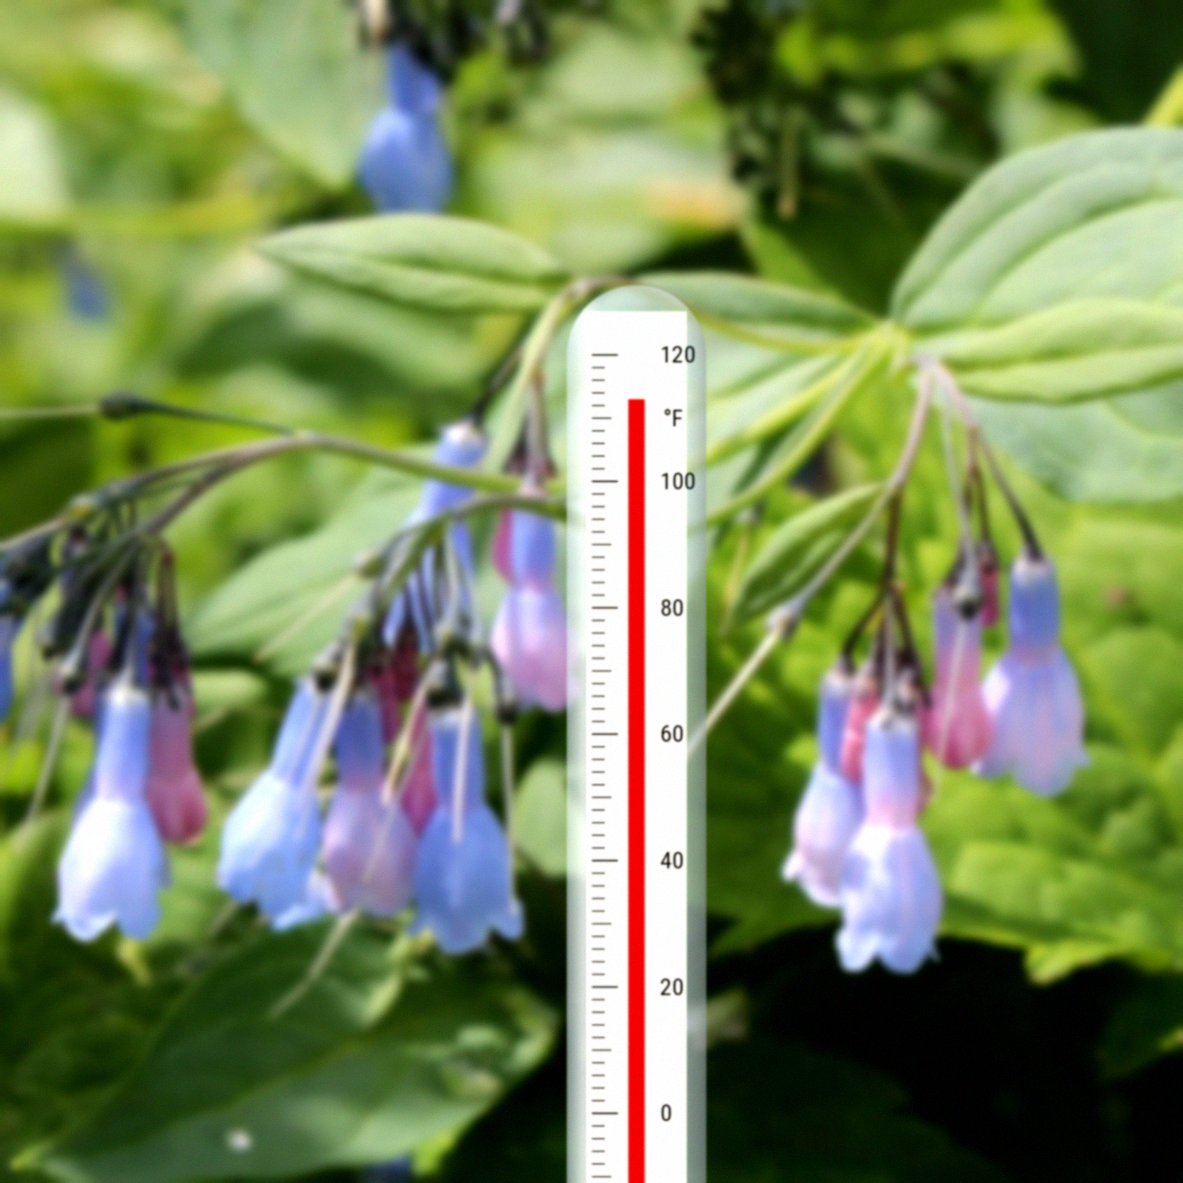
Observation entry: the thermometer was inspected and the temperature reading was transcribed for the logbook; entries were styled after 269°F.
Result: 113°F
